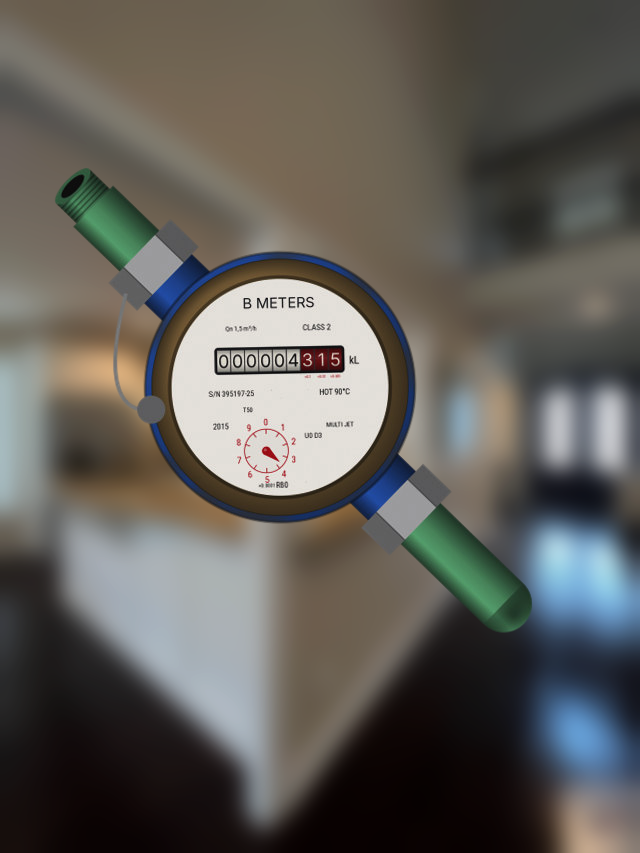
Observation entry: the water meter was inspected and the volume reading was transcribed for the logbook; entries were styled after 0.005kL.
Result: 4.3153kL
